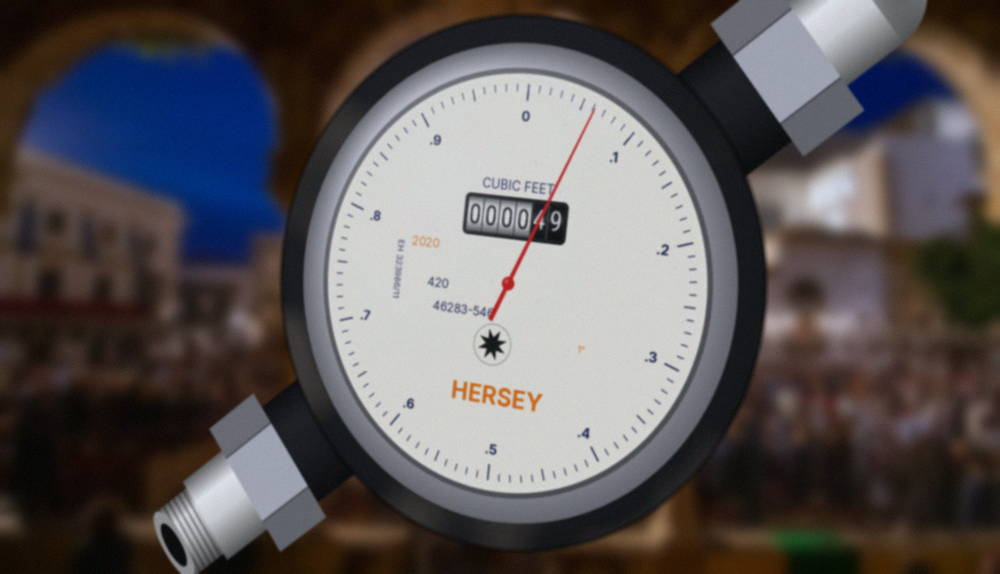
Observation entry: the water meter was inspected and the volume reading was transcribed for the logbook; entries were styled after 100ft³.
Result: 49.06ft³
